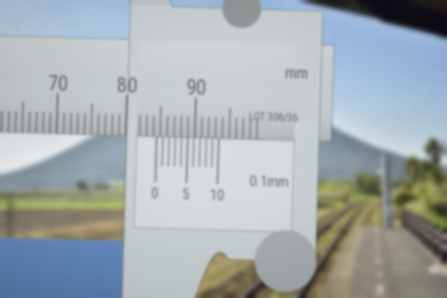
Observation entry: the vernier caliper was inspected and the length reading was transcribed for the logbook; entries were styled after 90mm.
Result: 84.5mm
